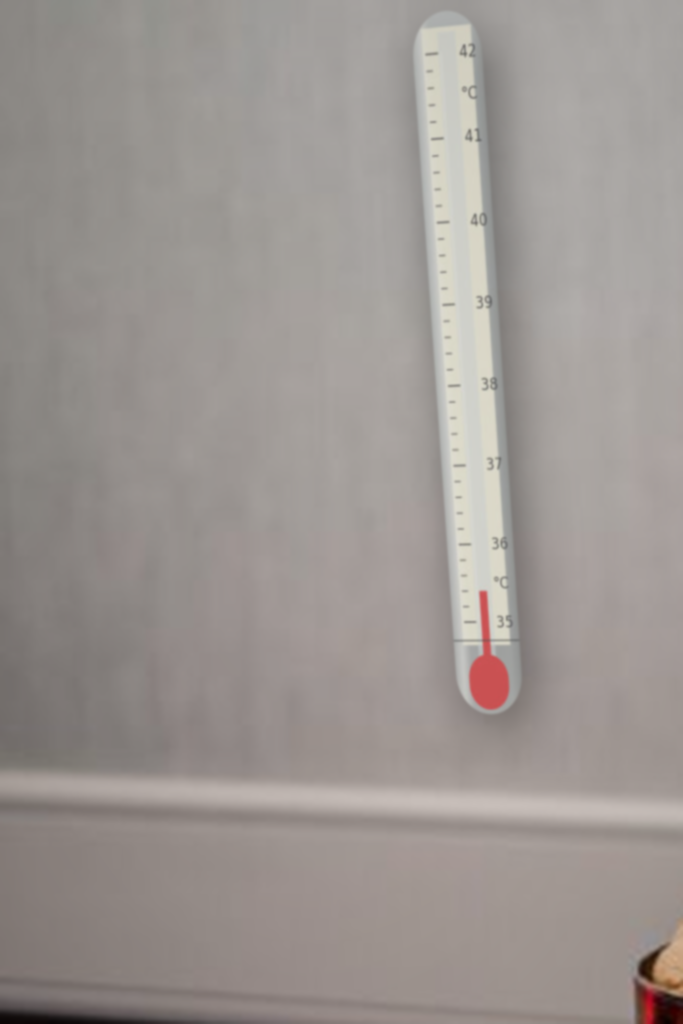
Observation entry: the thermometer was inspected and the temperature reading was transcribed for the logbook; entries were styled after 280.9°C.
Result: 35.4°C
